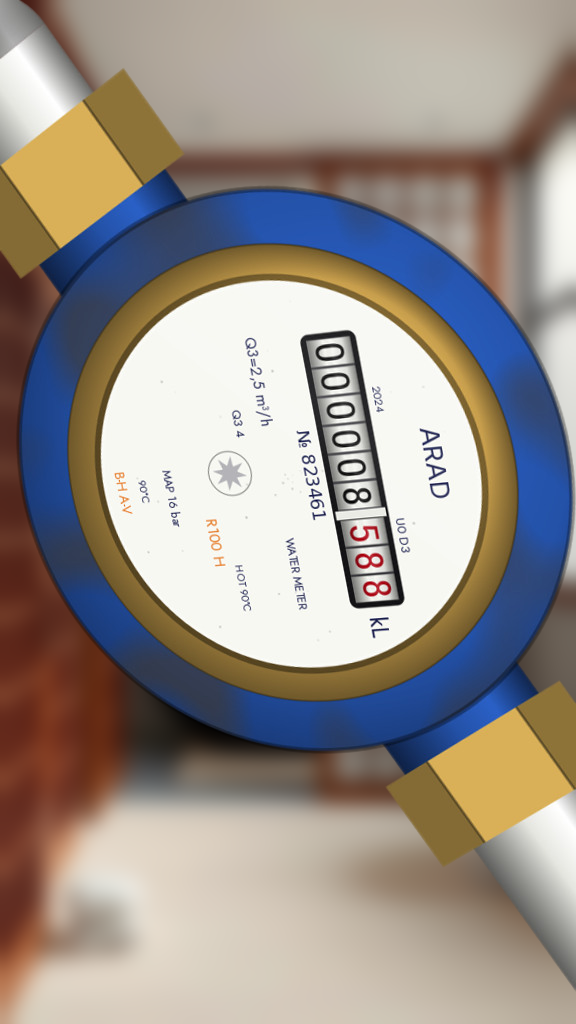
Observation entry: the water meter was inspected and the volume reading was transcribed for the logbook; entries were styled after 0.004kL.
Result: 8.588kL
